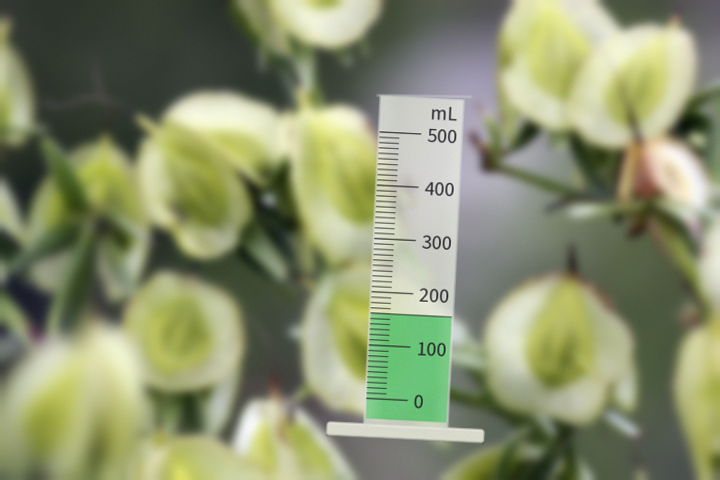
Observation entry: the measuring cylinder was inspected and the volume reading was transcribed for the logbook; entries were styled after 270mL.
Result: 160mL
